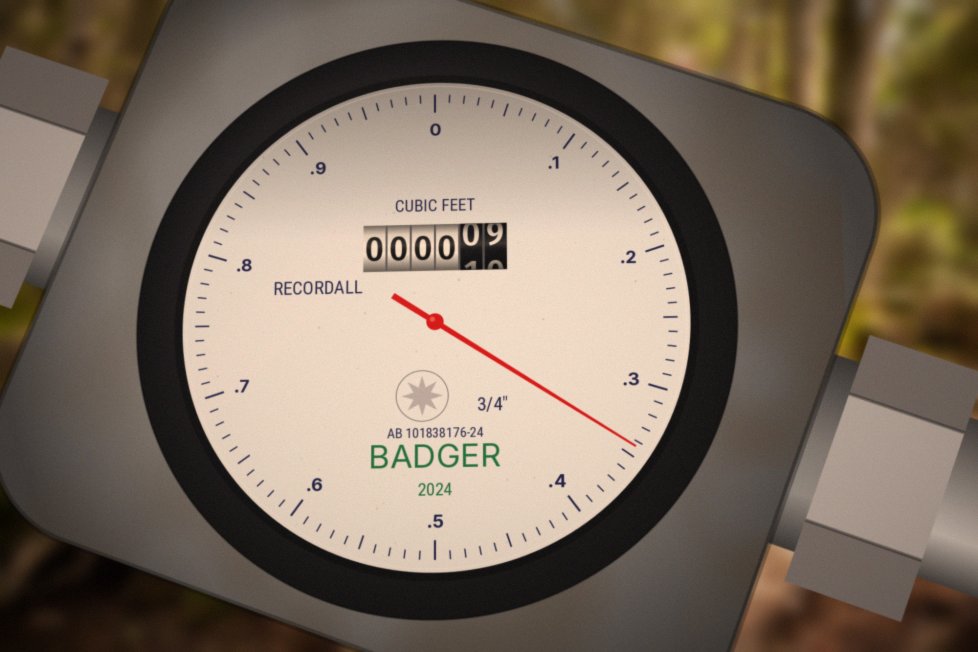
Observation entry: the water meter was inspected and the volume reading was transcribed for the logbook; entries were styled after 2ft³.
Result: 9.34ft³
